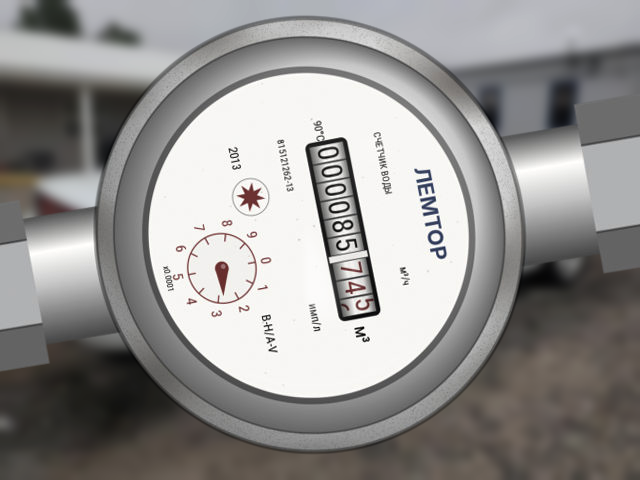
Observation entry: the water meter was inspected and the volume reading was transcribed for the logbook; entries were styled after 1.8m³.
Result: 85.7452m³
